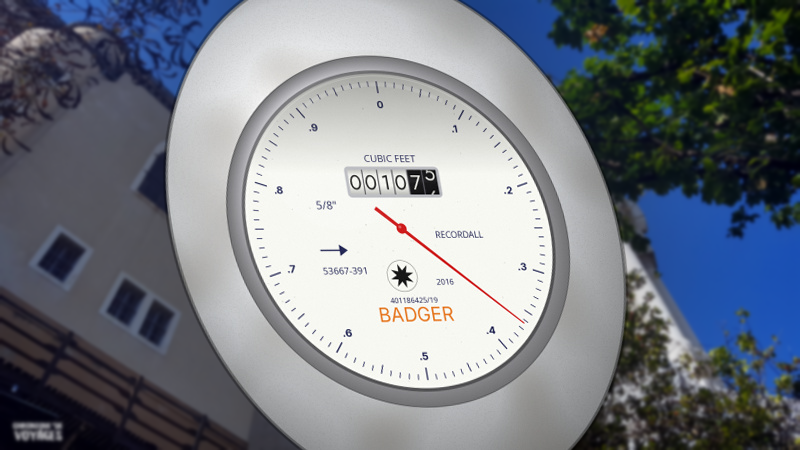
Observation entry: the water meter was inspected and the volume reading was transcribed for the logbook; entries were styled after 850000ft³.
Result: 1075.36ft³
